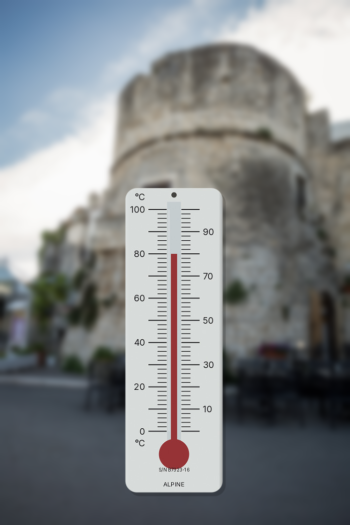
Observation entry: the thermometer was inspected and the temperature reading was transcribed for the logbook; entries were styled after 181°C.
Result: 80°C
